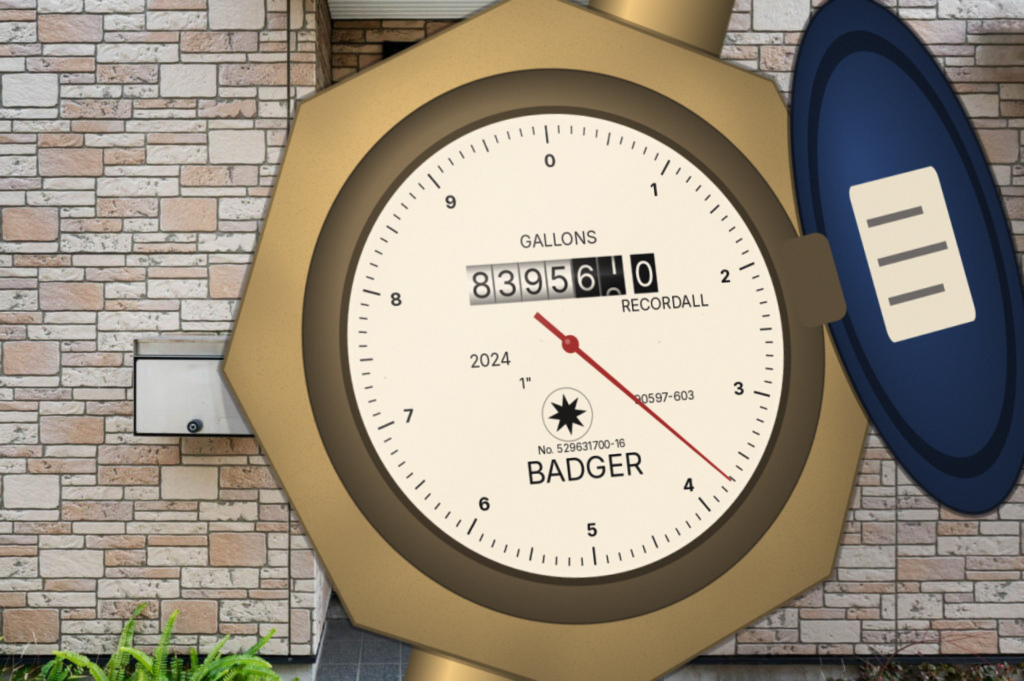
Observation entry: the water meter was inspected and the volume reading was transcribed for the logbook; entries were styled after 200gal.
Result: 8395613.7gal
